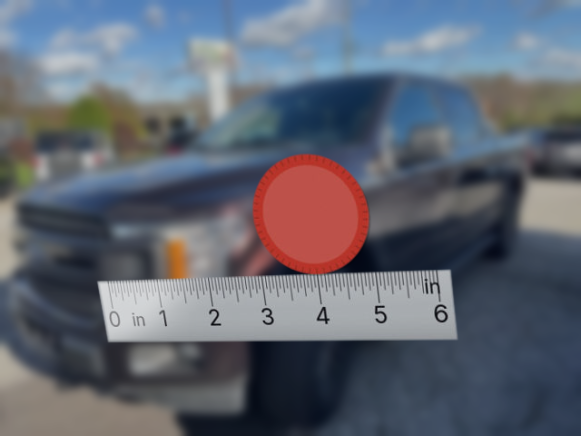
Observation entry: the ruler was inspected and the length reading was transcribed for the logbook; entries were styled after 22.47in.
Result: 2in
